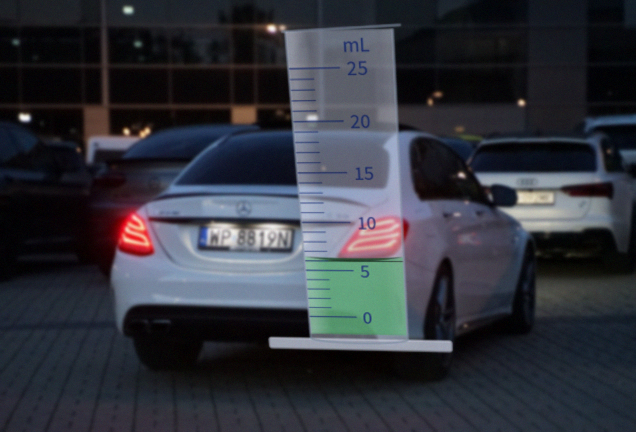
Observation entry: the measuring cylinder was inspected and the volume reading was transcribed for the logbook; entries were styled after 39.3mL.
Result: 6mL
